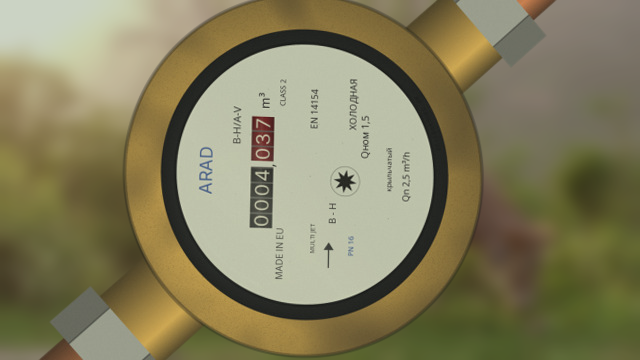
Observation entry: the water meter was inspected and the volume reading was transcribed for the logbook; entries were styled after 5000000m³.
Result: 4.037m³
